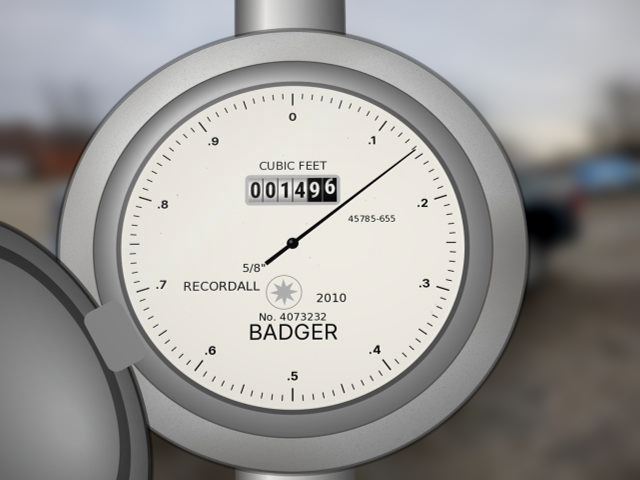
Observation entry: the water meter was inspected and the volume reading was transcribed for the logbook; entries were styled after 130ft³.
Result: 1496.14ft³
